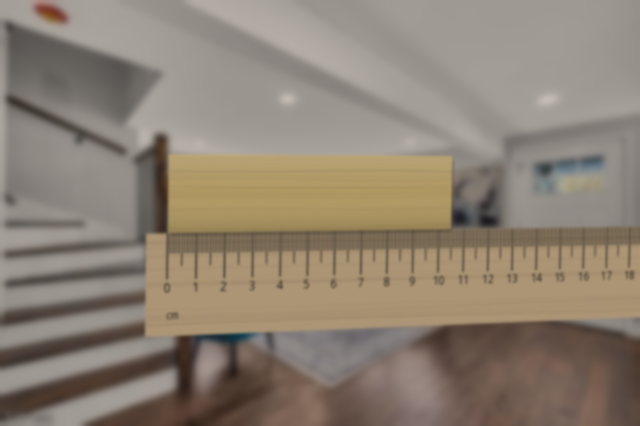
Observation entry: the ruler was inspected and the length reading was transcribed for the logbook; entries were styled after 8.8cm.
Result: 10.5cm
